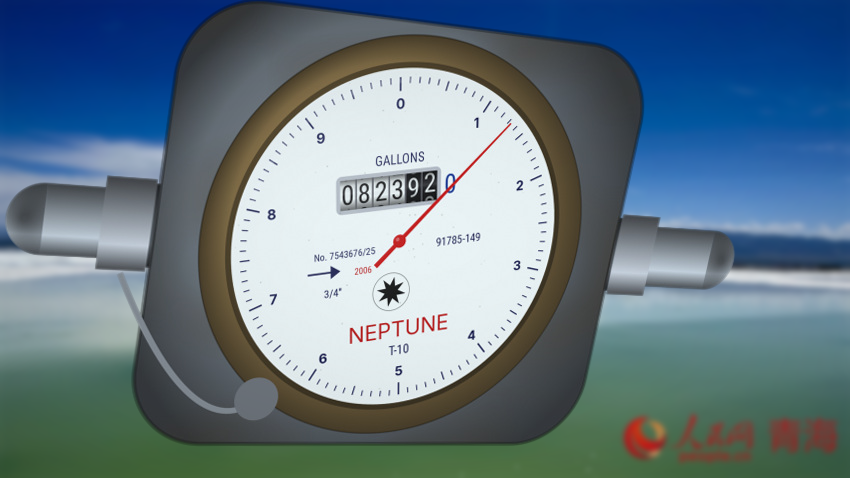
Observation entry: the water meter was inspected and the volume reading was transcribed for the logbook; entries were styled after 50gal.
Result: 823921.3gal
